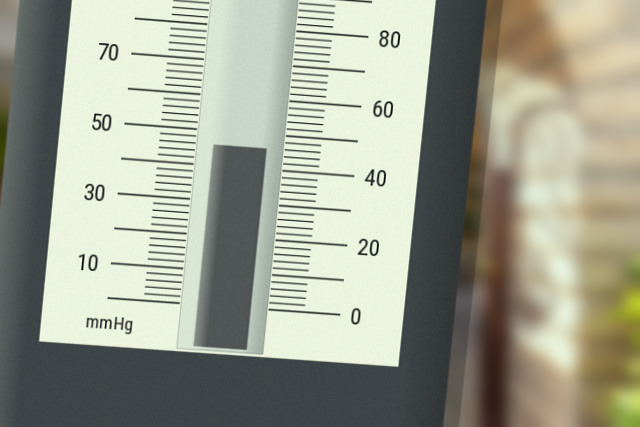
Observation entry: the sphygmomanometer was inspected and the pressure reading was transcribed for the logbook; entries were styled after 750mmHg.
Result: 46mmHg
